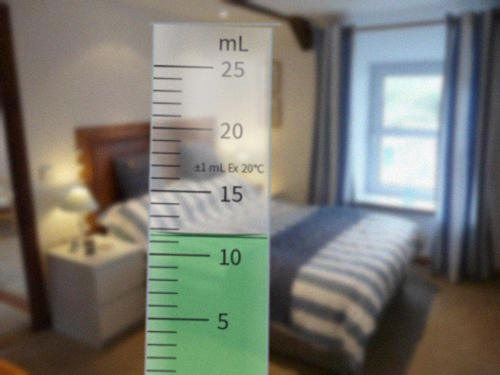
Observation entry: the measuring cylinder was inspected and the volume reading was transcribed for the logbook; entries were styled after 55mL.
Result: 11.5mL
